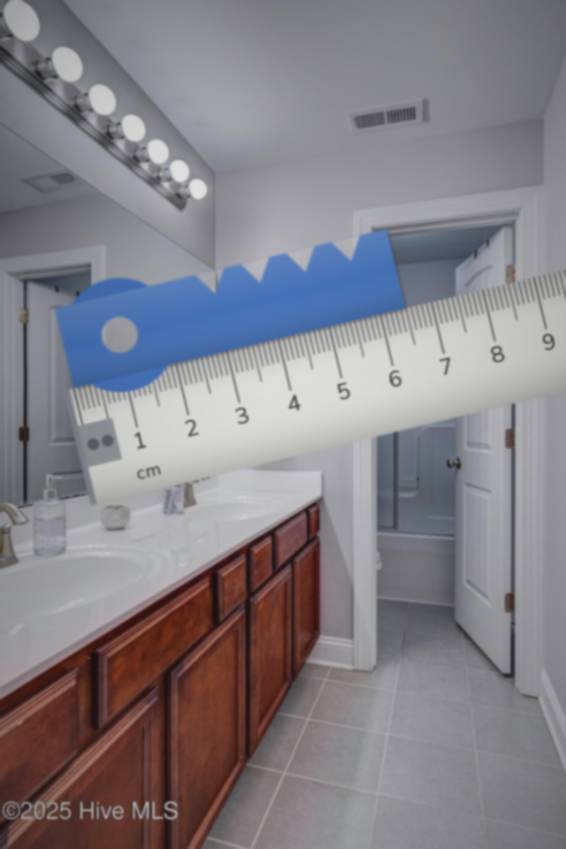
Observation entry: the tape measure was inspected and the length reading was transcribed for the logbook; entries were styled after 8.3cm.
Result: 6.5cm
